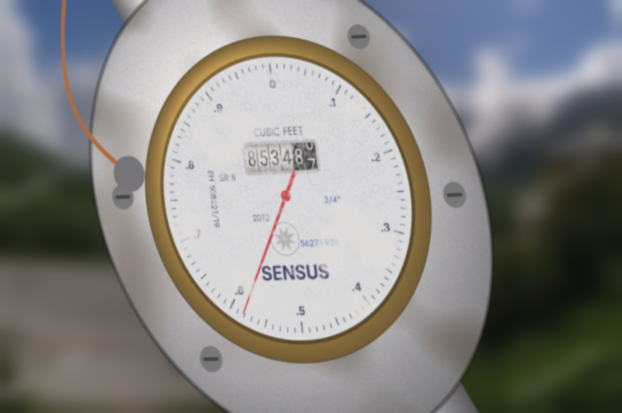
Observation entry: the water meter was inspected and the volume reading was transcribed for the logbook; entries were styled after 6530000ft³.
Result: 853486.58ft³
